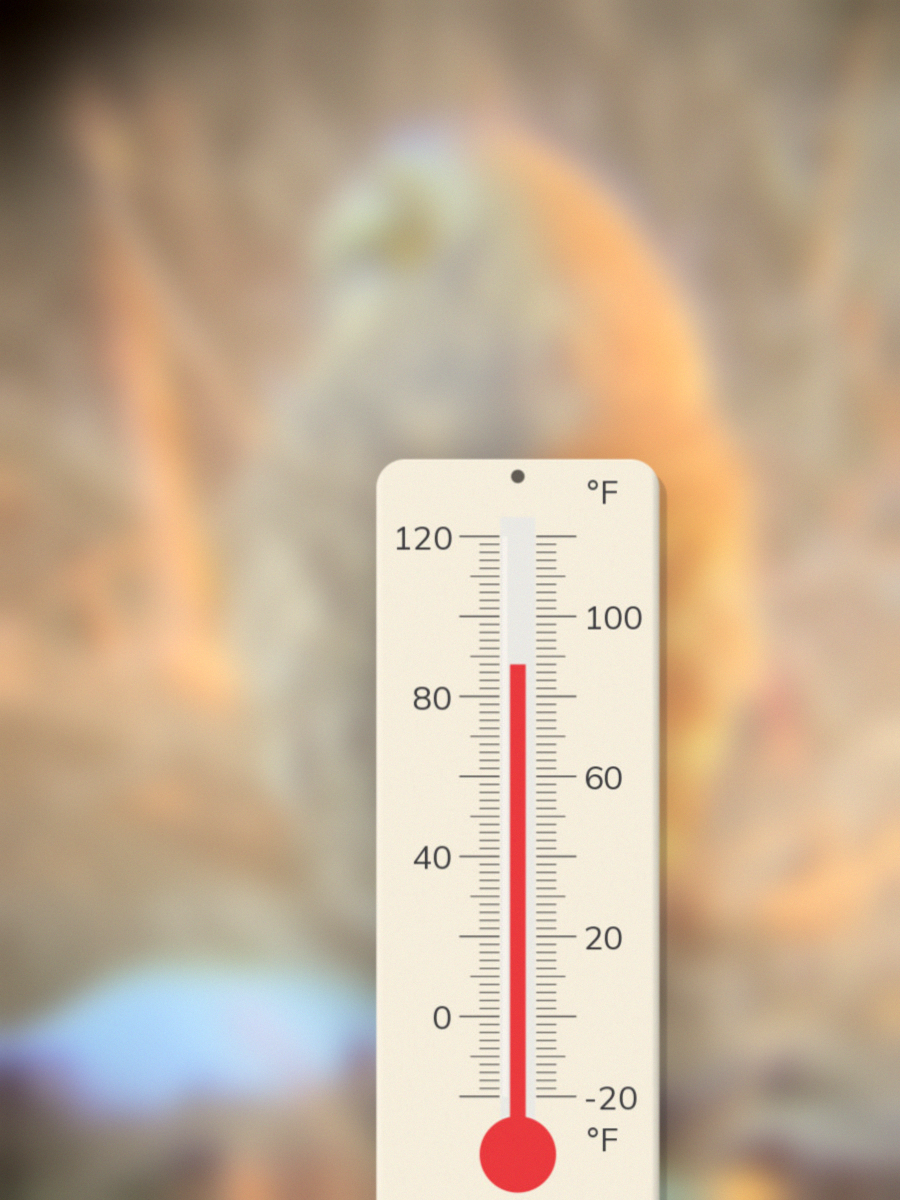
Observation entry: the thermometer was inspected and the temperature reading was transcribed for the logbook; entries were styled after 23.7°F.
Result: 88°F
